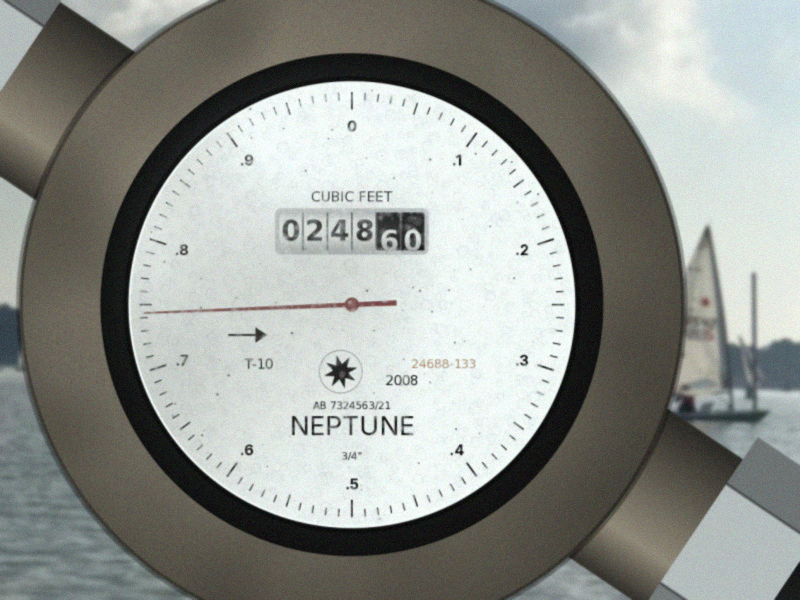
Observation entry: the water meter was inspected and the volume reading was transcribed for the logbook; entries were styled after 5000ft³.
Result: 24859.74ft³
